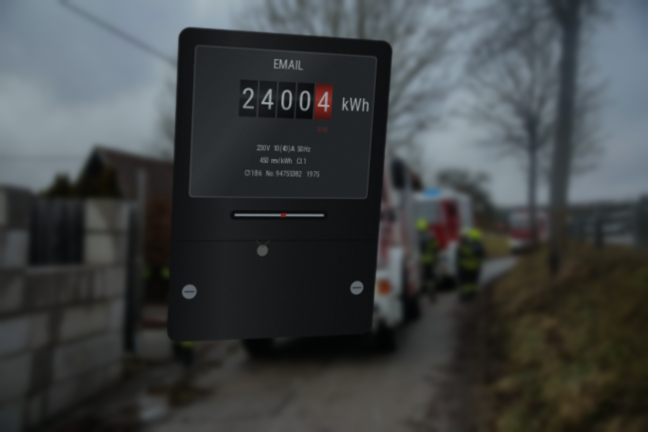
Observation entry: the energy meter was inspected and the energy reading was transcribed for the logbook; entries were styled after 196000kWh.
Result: 2400.4kWh
